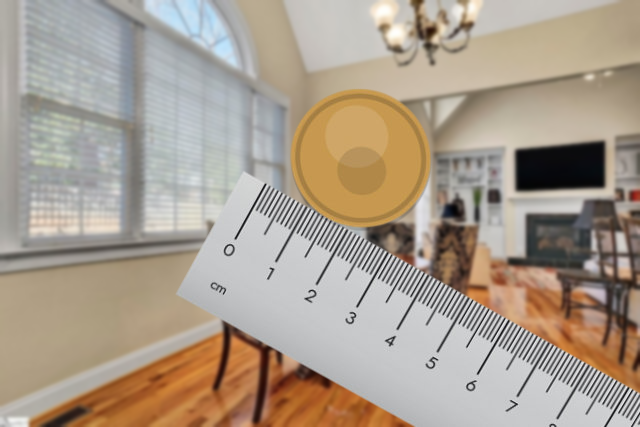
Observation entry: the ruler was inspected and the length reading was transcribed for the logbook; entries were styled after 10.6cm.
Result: 3cm
